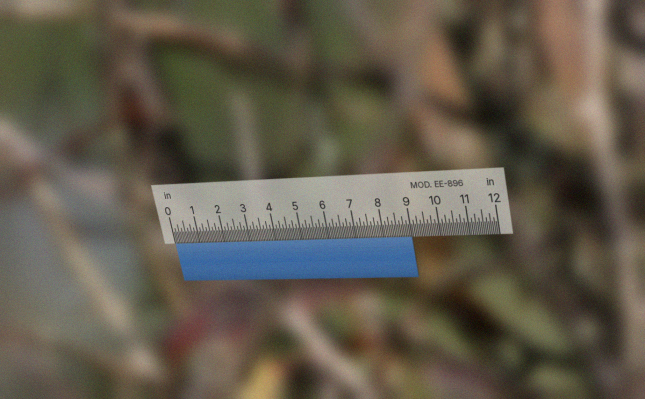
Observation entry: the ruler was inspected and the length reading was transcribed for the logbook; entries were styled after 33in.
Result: 9in
